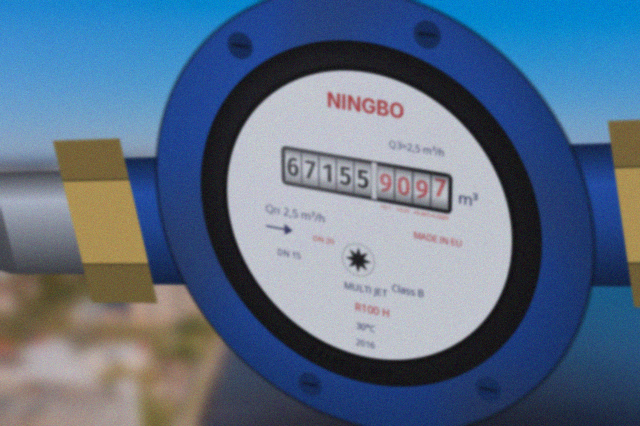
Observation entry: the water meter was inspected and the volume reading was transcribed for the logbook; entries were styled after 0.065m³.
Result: 67155.9097m³
